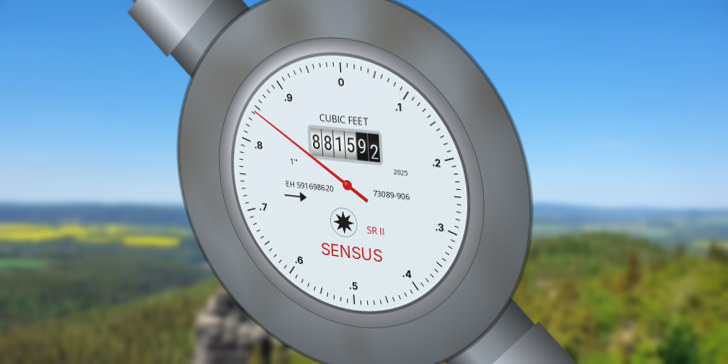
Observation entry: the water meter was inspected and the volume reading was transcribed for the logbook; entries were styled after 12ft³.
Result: 881591.84ft³
